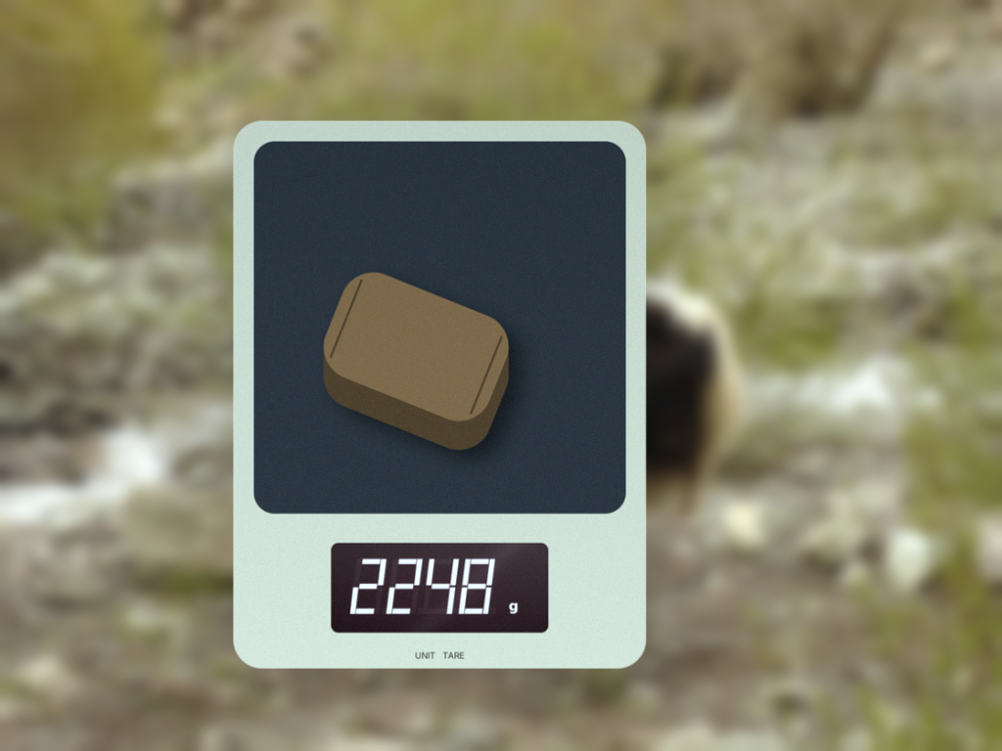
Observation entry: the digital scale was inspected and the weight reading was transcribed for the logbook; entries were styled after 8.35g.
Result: 2248g
